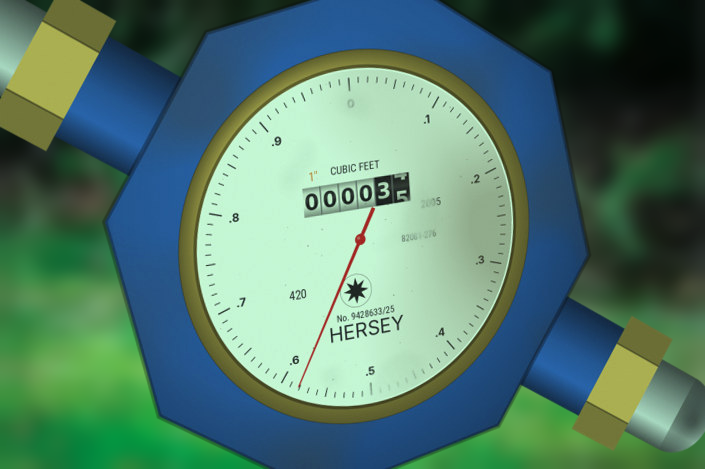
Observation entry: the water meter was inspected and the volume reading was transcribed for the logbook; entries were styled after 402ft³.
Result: 34.58ft³
